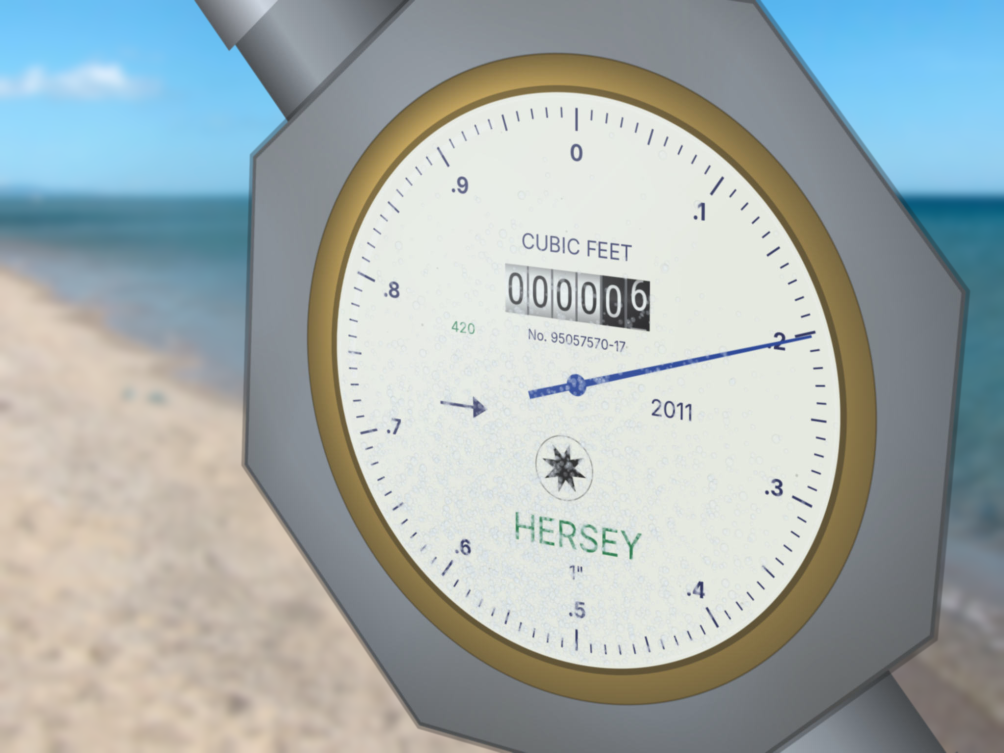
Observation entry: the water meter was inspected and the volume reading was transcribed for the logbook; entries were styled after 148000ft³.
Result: 6.20ft³
